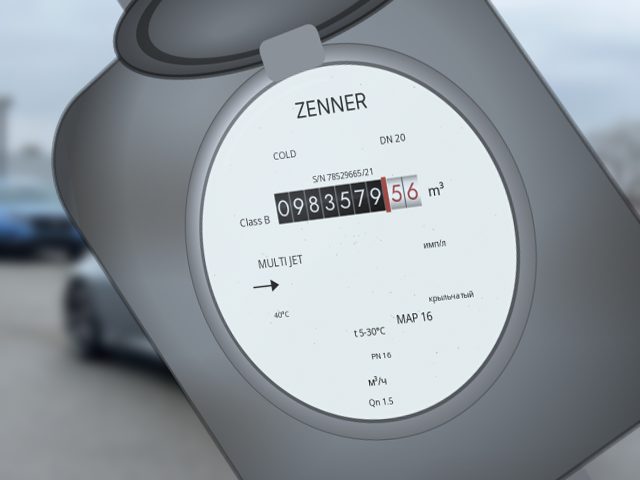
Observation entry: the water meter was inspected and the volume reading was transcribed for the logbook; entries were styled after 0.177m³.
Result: 983579.56m³
